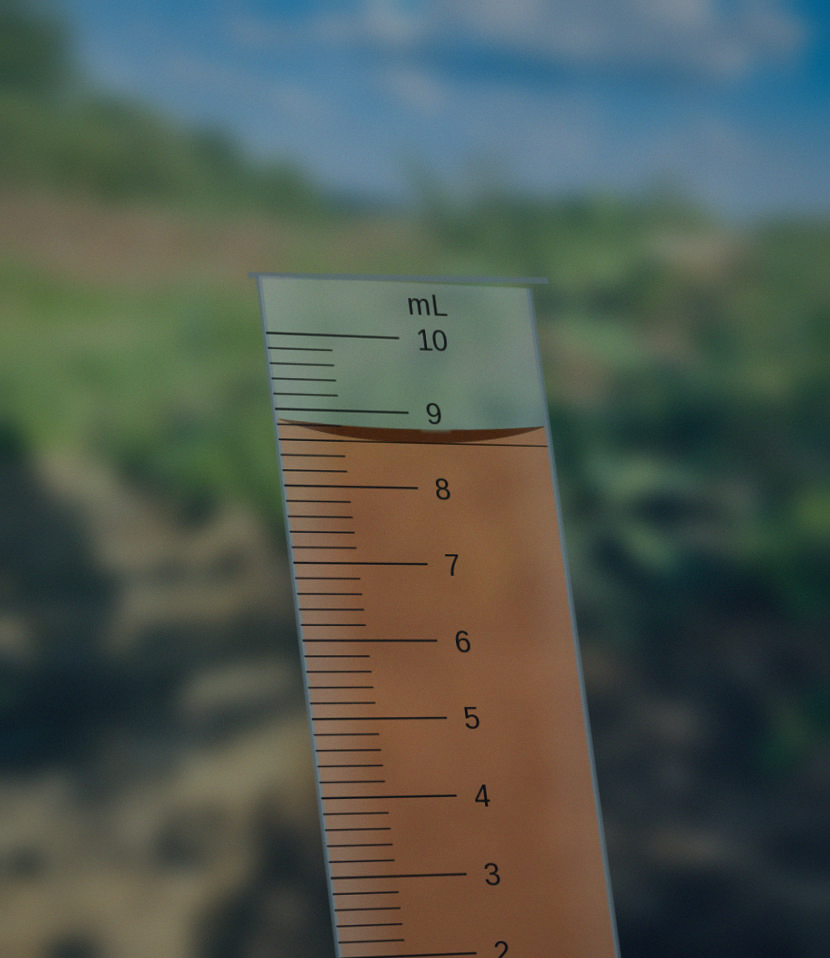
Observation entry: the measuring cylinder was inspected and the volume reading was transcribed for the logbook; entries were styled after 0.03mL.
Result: 8.6mL
